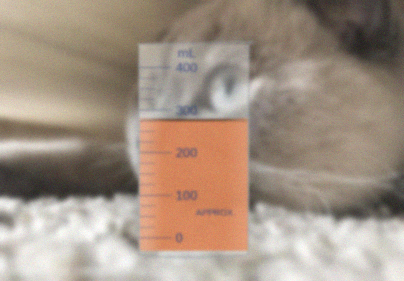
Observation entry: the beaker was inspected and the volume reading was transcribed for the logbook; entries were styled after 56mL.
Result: 275mL
